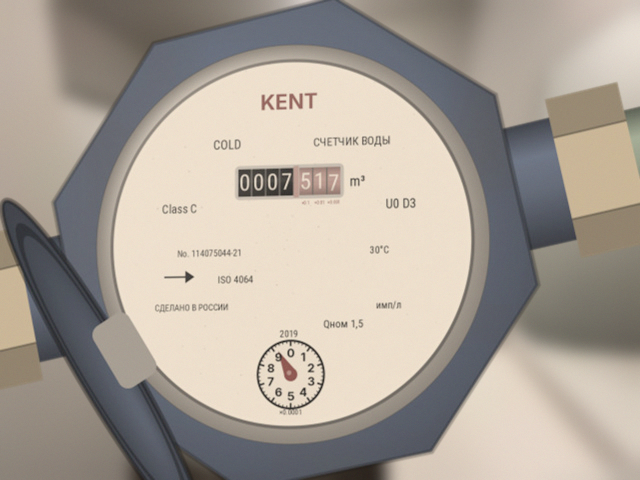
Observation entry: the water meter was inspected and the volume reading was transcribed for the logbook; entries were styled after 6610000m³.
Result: 7.5169m³
